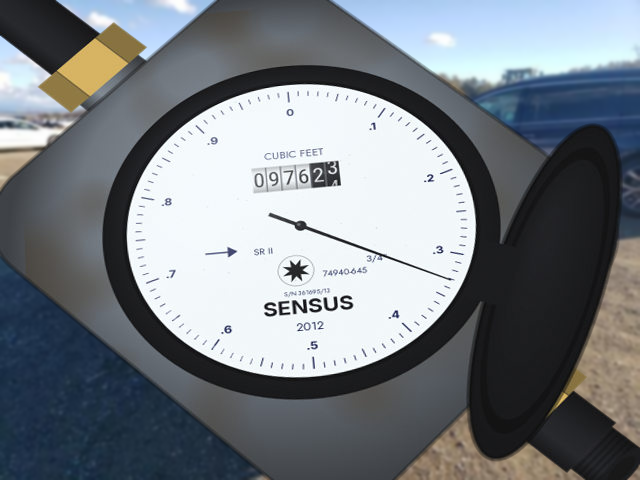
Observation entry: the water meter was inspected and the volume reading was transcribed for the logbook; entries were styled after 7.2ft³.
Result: 97623.33ft³
